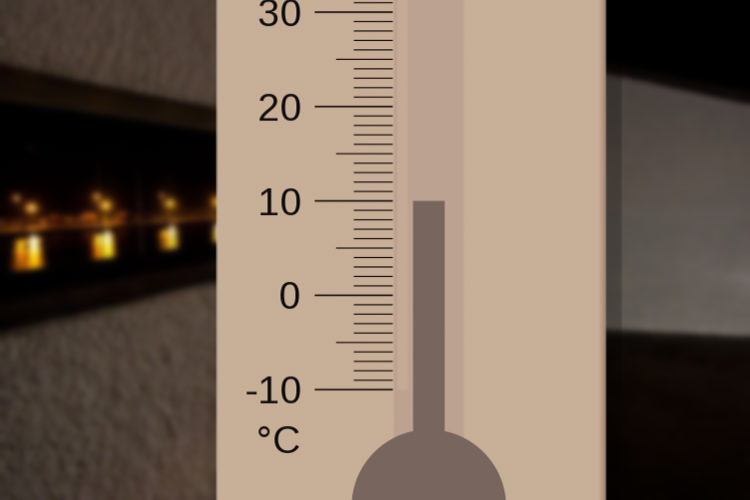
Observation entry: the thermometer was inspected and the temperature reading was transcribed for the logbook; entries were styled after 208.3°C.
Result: 10°C
